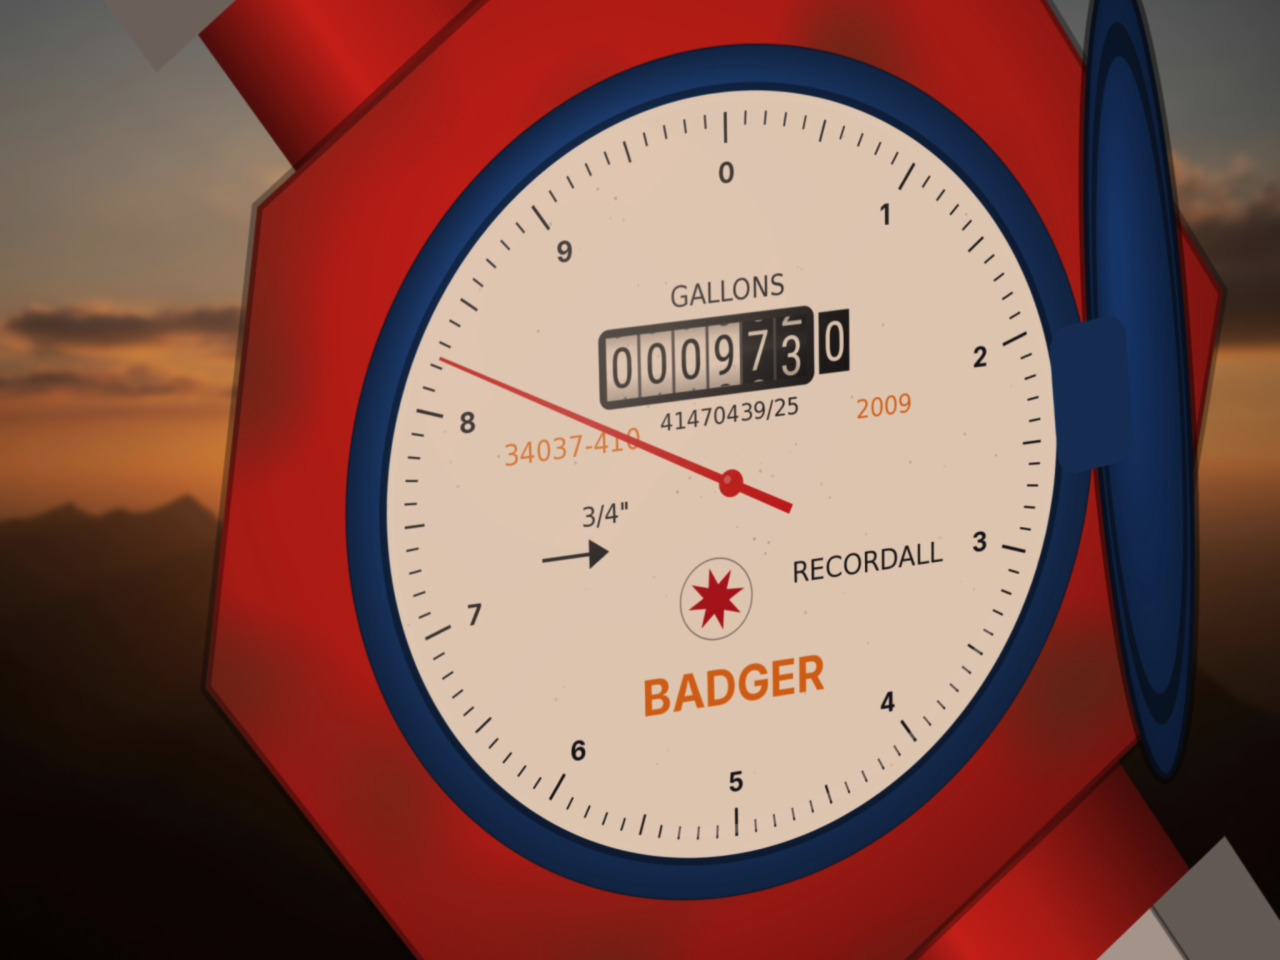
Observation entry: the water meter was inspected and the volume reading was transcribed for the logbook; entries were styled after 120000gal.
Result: 9728.2gal
